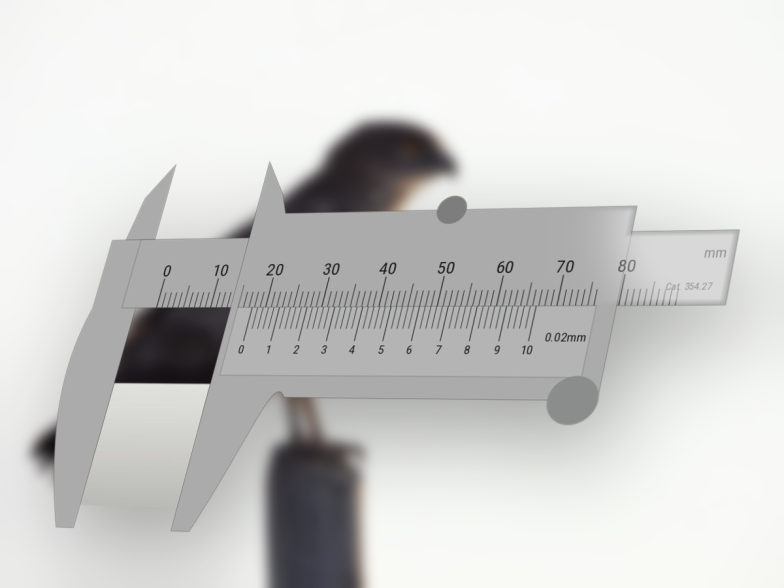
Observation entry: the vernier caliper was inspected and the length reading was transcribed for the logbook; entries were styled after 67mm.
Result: 17.6mm
